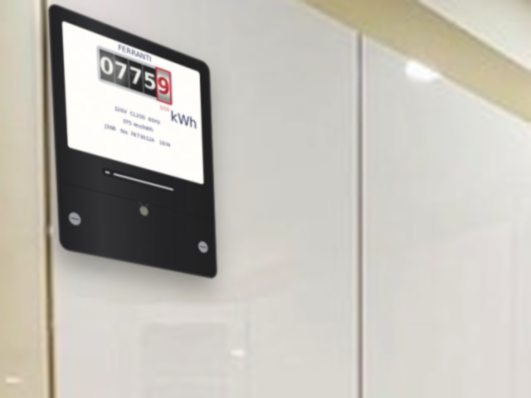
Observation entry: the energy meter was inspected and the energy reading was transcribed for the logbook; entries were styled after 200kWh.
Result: 775.9kWh
